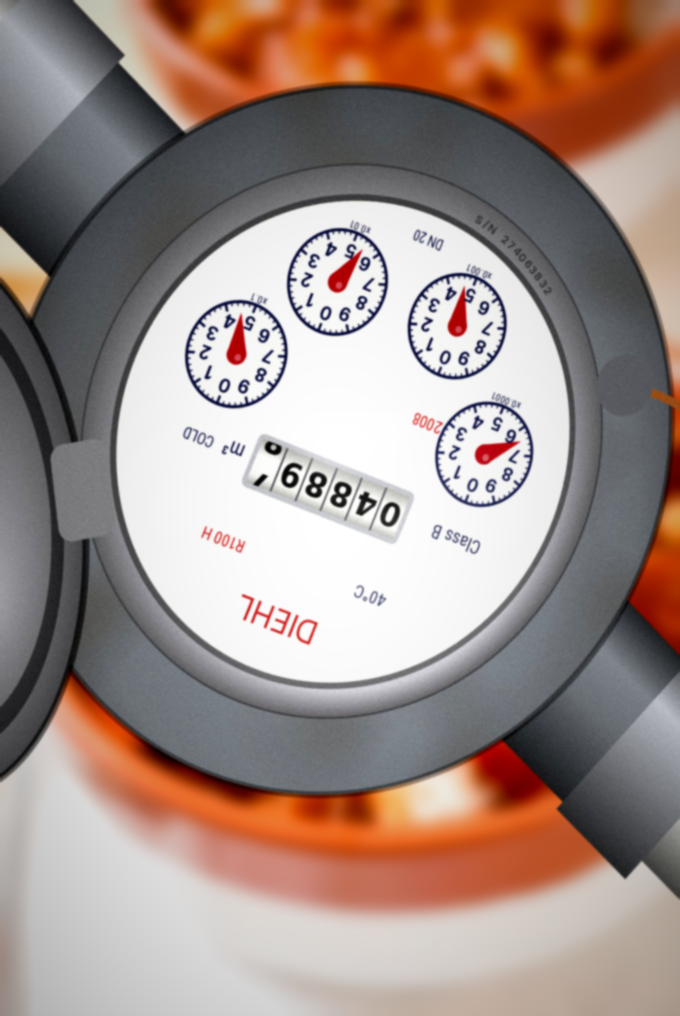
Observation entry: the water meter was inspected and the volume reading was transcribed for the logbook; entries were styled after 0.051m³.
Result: 48897.4546m³
